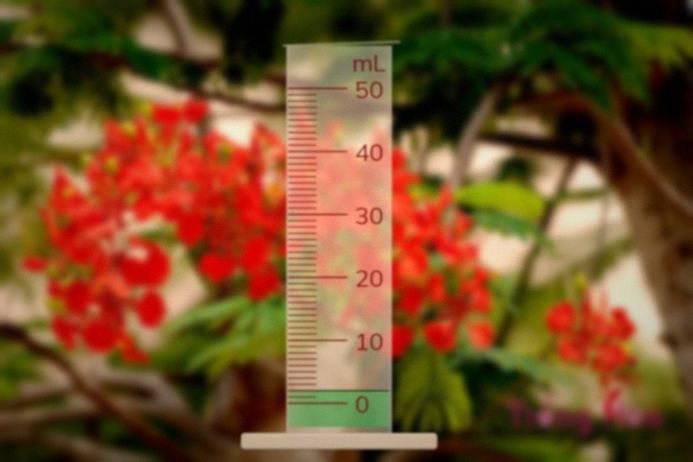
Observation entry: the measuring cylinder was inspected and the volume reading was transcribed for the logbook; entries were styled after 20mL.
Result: 2mL
